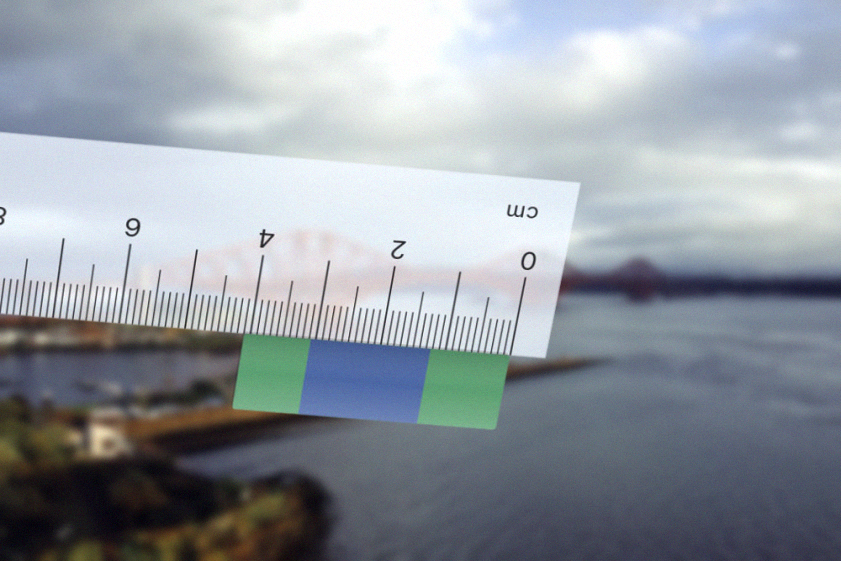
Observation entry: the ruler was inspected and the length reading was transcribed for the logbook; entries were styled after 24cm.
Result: 4.1cm
